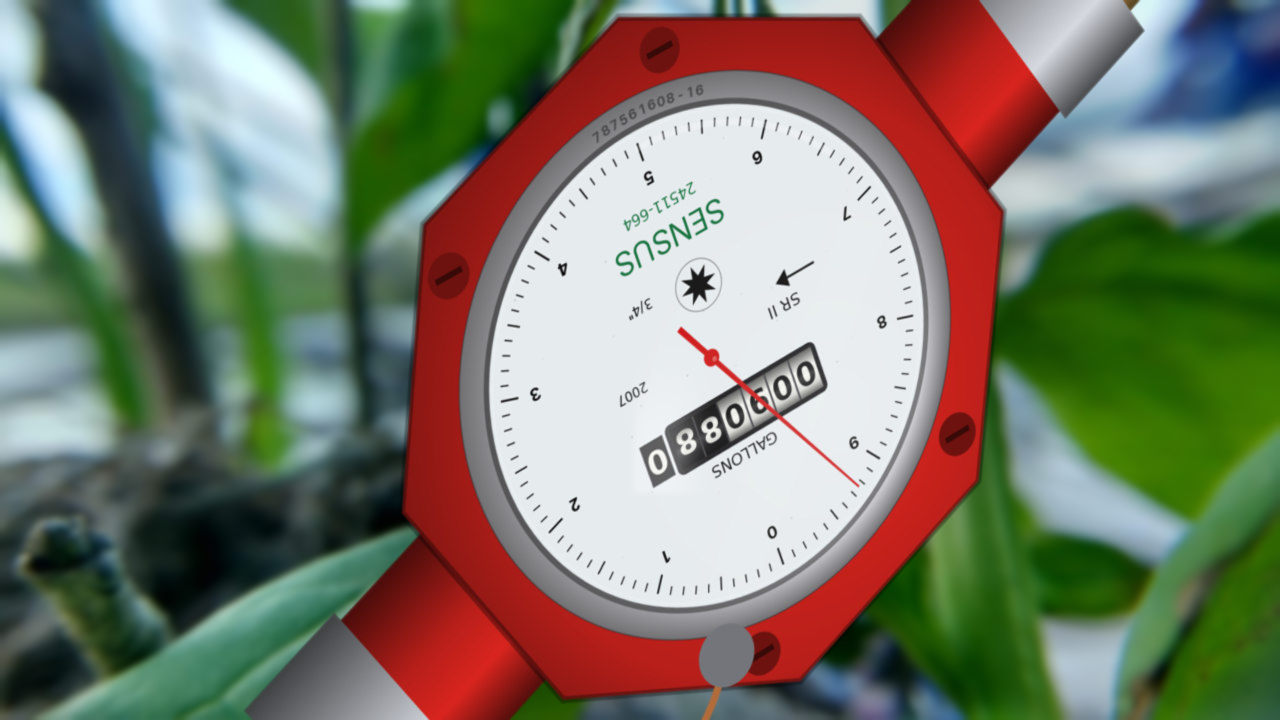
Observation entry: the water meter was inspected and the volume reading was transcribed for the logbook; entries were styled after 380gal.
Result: 90879.2gal
